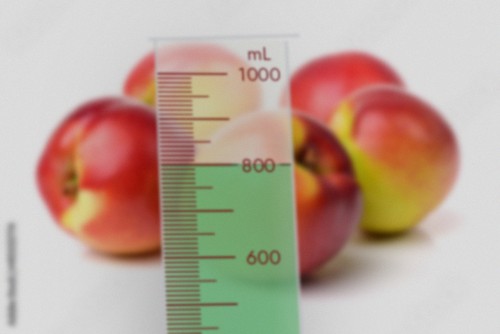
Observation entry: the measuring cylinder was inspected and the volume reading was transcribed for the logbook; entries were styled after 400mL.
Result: 800mL
